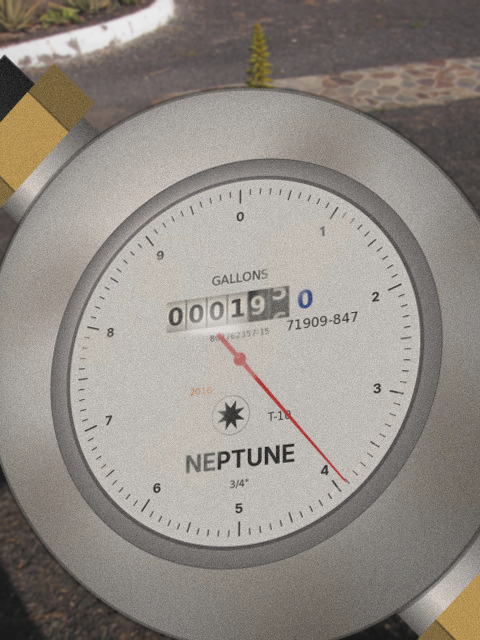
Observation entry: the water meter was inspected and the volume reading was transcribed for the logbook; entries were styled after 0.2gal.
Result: 1953.9gal
